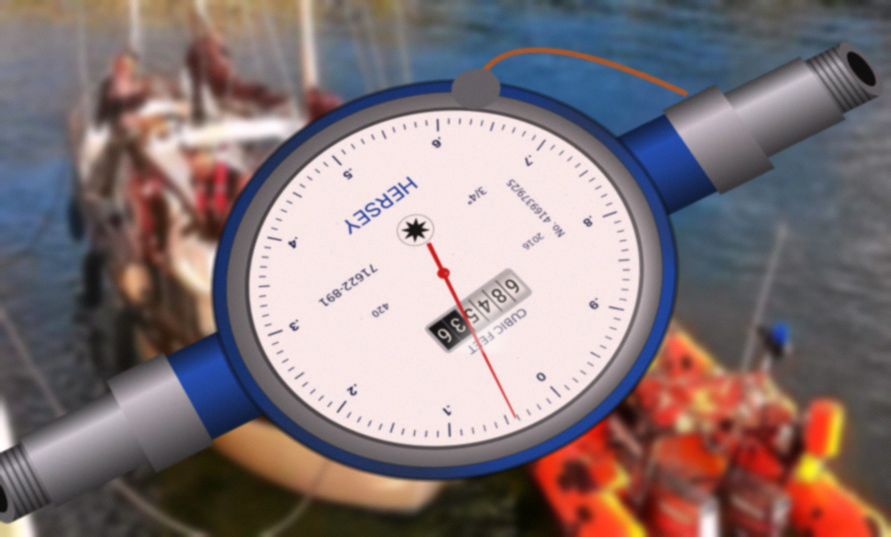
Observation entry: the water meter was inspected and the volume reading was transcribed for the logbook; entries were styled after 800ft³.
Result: 684536.04ft³
